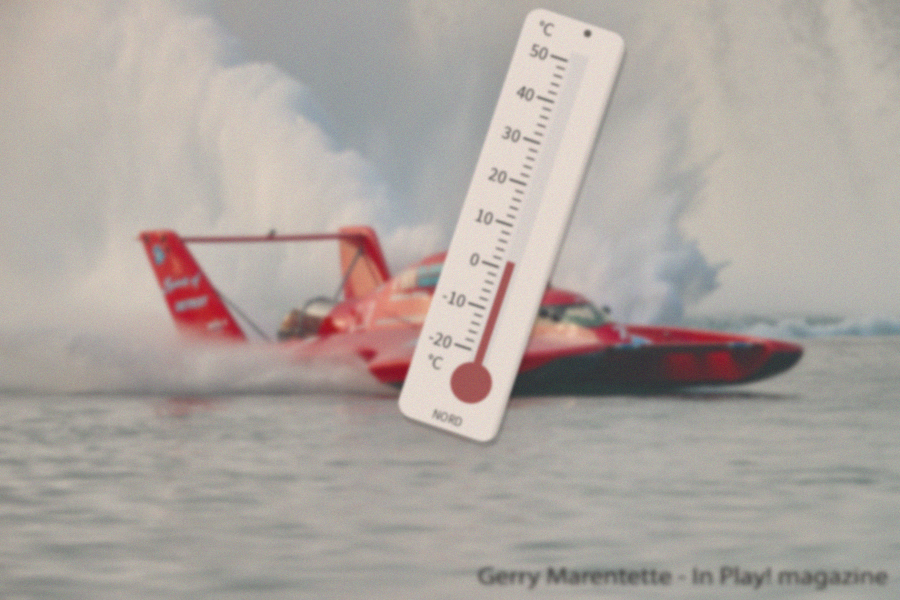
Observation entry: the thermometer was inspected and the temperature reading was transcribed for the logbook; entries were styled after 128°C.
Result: 2°C
